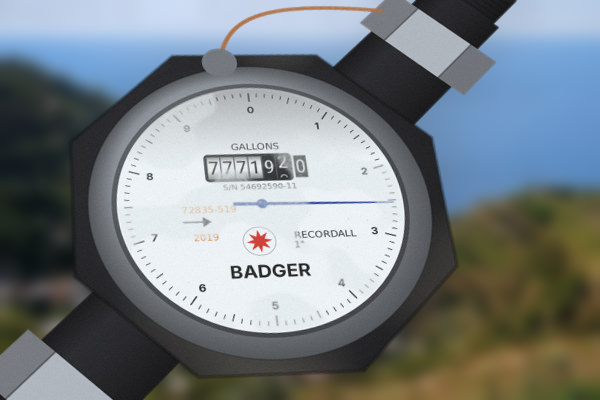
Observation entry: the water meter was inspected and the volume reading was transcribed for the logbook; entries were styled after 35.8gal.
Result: 7771922.5gal
